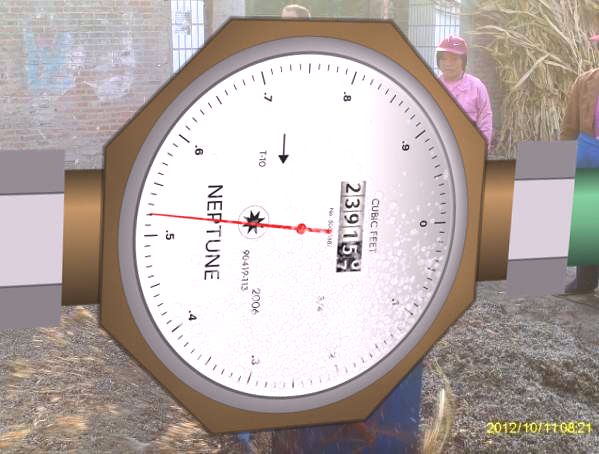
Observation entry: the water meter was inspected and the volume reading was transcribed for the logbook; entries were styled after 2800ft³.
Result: 239156.52ft³
